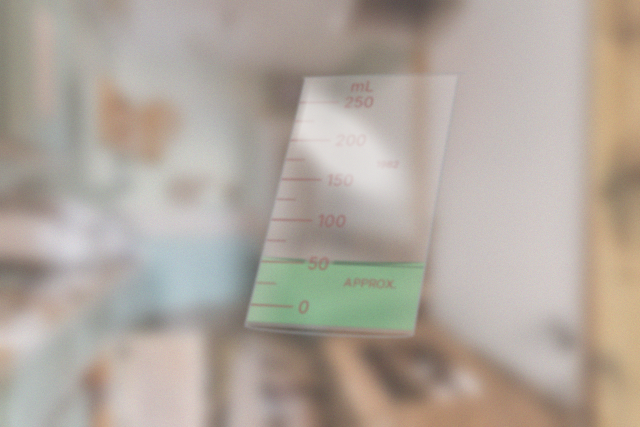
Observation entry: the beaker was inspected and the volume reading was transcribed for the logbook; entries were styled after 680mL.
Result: 50mL
